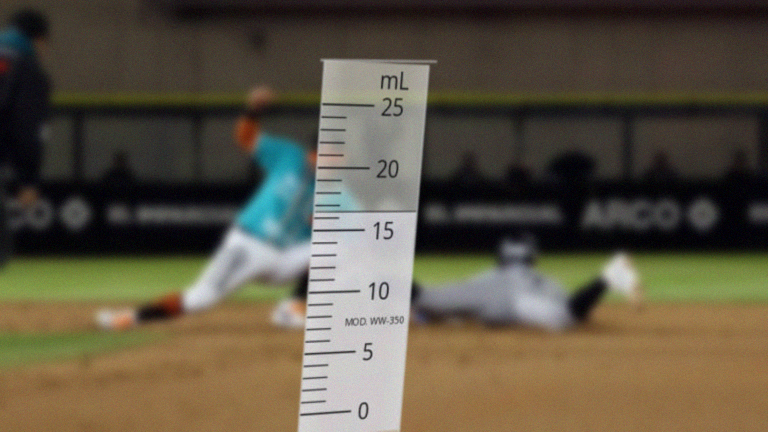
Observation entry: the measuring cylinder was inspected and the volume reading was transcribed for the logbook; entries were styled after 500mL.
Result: 16.5mL
